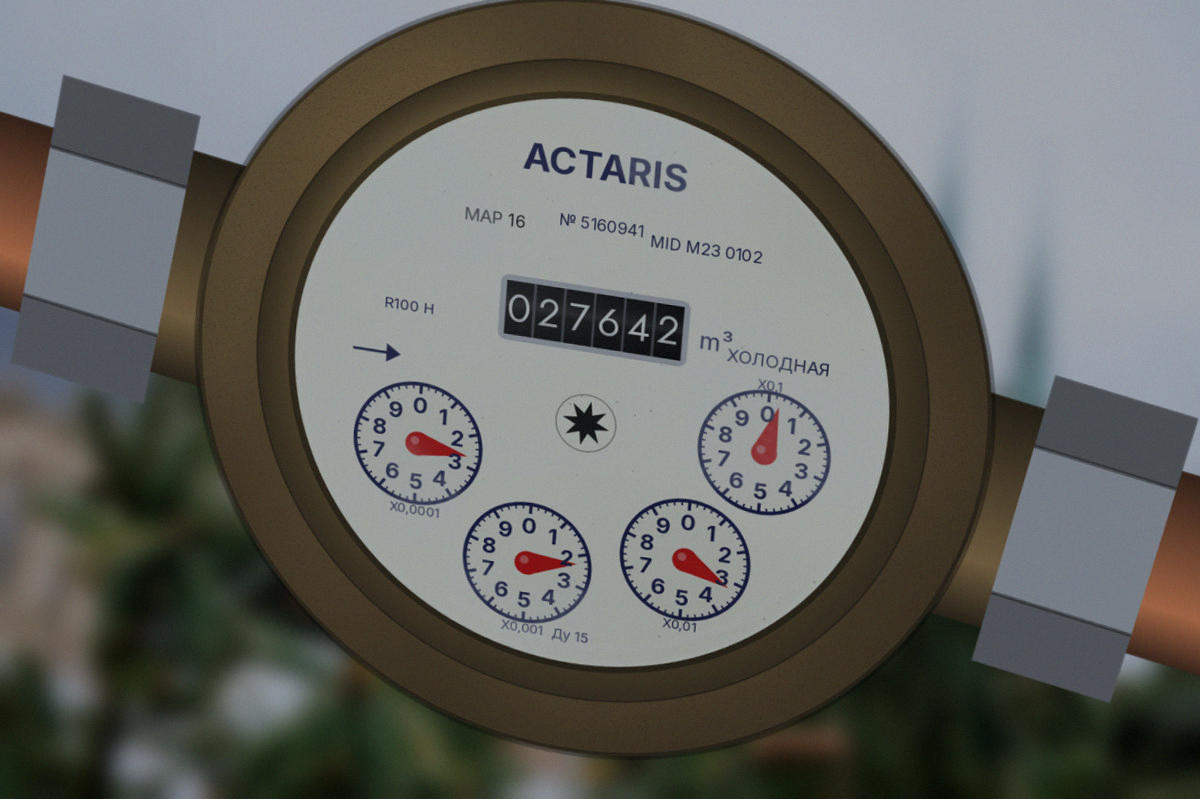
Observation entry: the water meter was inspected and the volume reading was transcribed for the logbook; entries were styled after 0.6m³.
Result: 27642.0322m³
